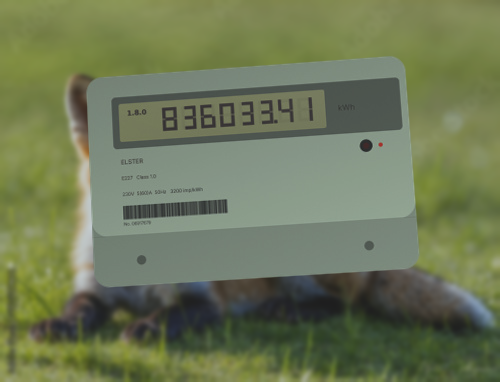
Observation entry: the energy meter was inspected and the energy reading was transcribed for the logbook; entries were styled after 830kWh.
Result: 836033.41kWh
